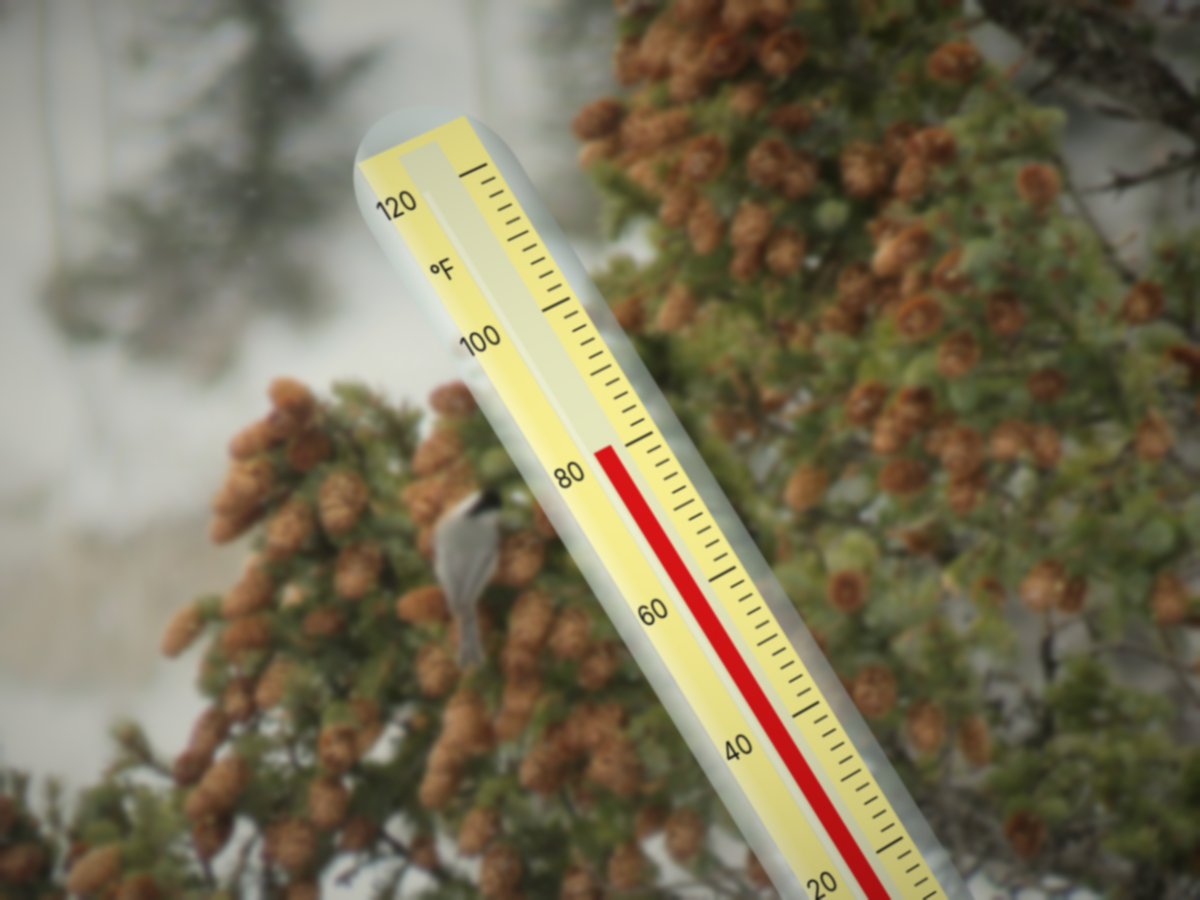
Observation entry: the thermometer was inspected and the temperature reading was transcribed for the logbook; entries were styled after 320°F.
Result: 81°F
